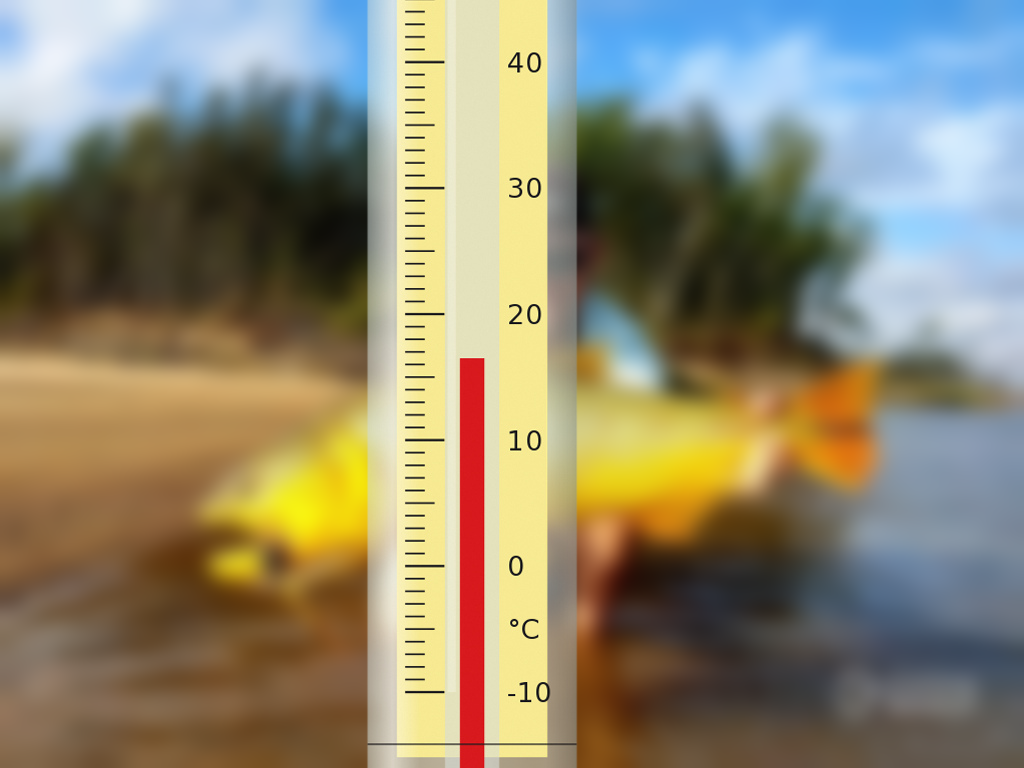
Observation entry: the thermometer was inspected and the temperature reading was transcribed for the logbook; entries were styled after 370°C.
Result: 16.5°C
